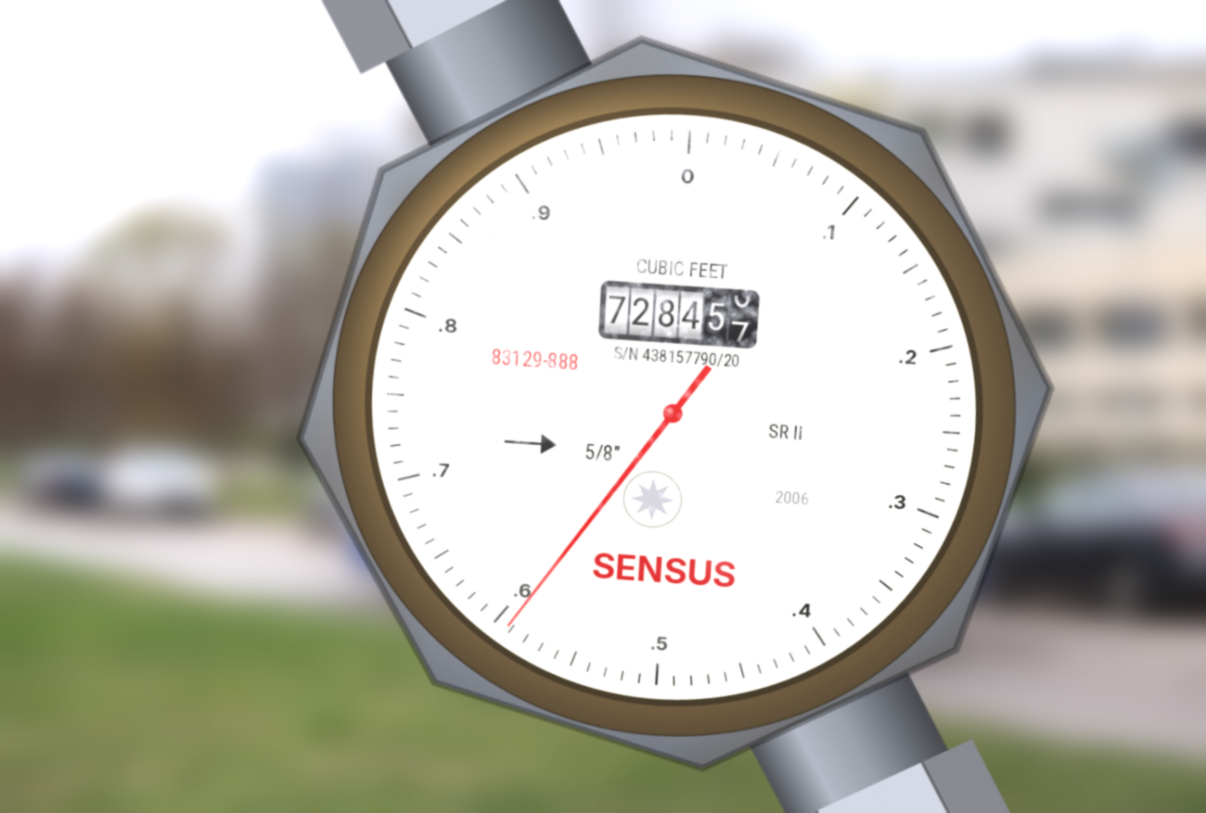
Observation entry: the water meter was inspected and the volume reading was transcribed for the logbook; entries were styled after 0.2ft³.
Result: 728456.59ft³
